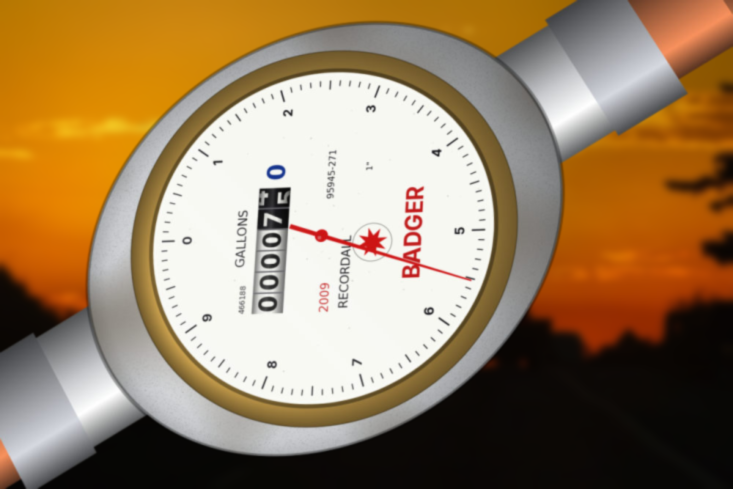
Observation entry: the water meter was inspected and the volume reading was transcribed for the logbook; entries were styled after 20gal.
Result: 745.5gal
